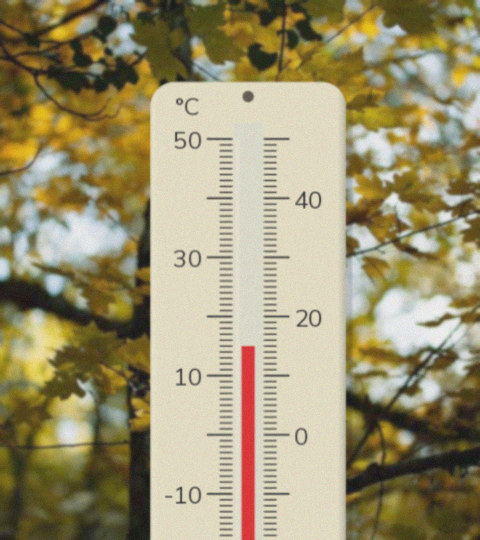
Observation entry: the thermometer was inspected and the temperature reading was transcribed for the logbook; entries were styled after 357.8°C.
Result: 15°C
